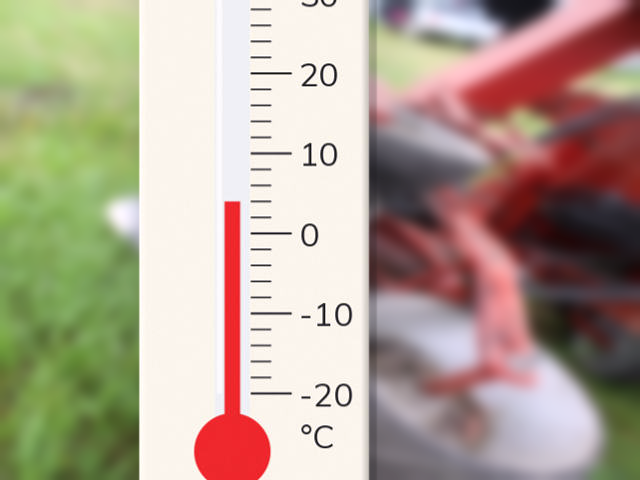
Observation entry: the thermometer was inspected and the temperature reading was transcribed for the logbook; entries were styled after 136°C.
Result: 4°C
